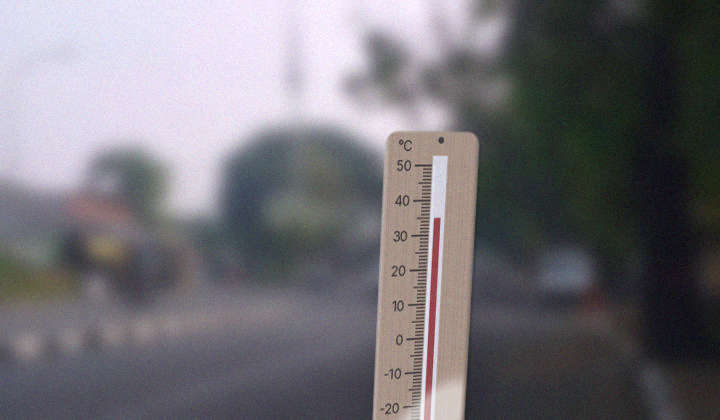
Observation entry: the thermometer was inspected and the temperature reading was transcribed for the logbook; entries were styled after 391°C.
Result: 35°C
